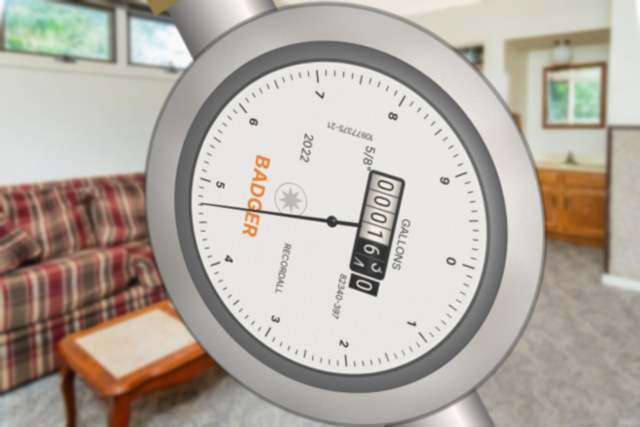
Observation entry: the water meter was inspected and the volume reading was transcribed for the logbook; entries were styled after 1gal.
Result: 1634.7gal
